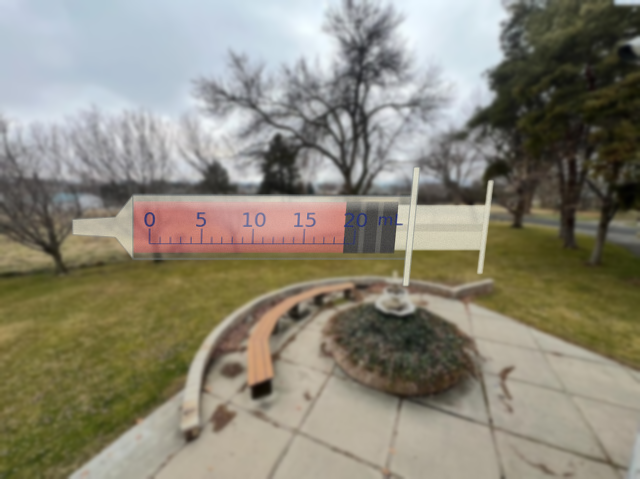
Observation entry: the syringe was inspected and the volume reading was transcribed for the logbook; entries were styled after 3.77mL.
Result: 19mL
